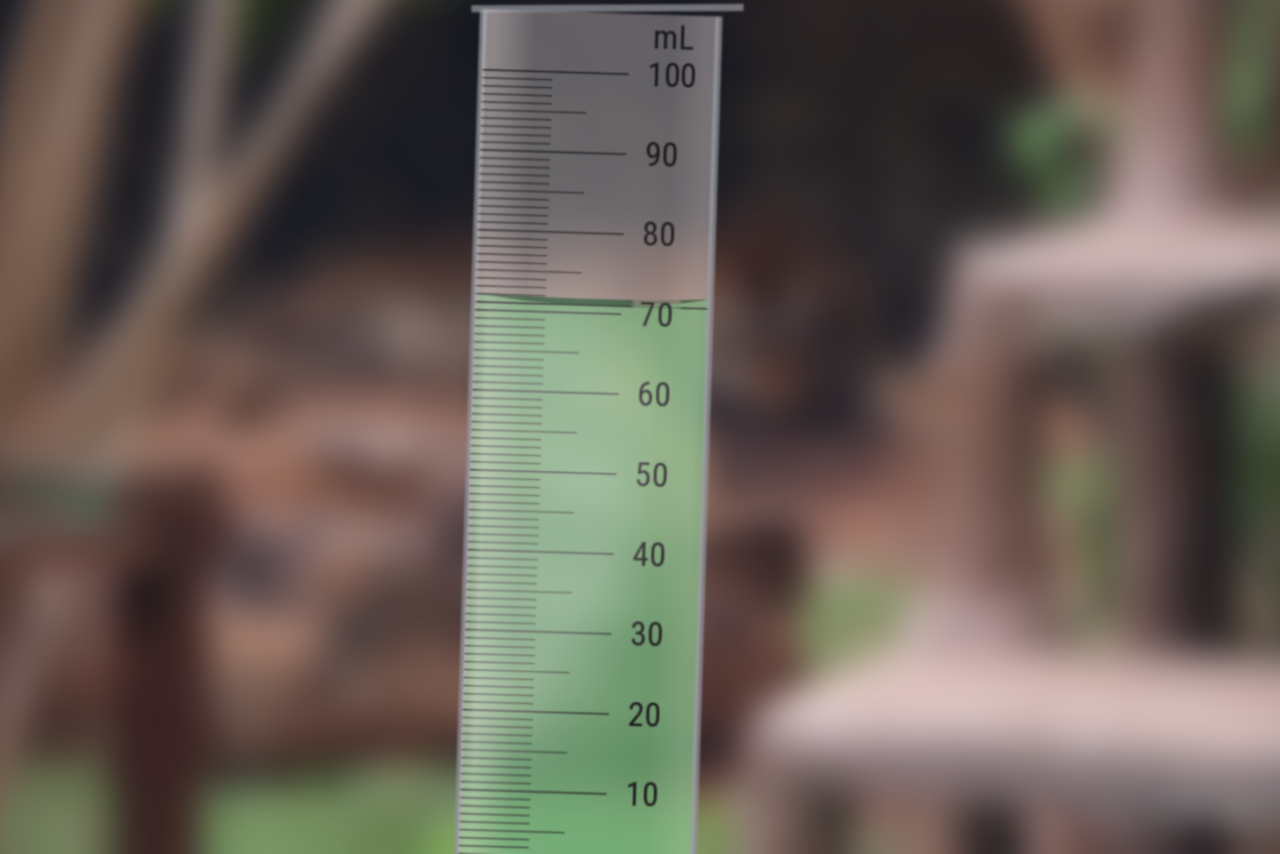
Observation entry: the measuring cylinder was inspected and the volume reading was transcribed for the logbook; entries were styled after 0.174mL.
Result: 71mL
